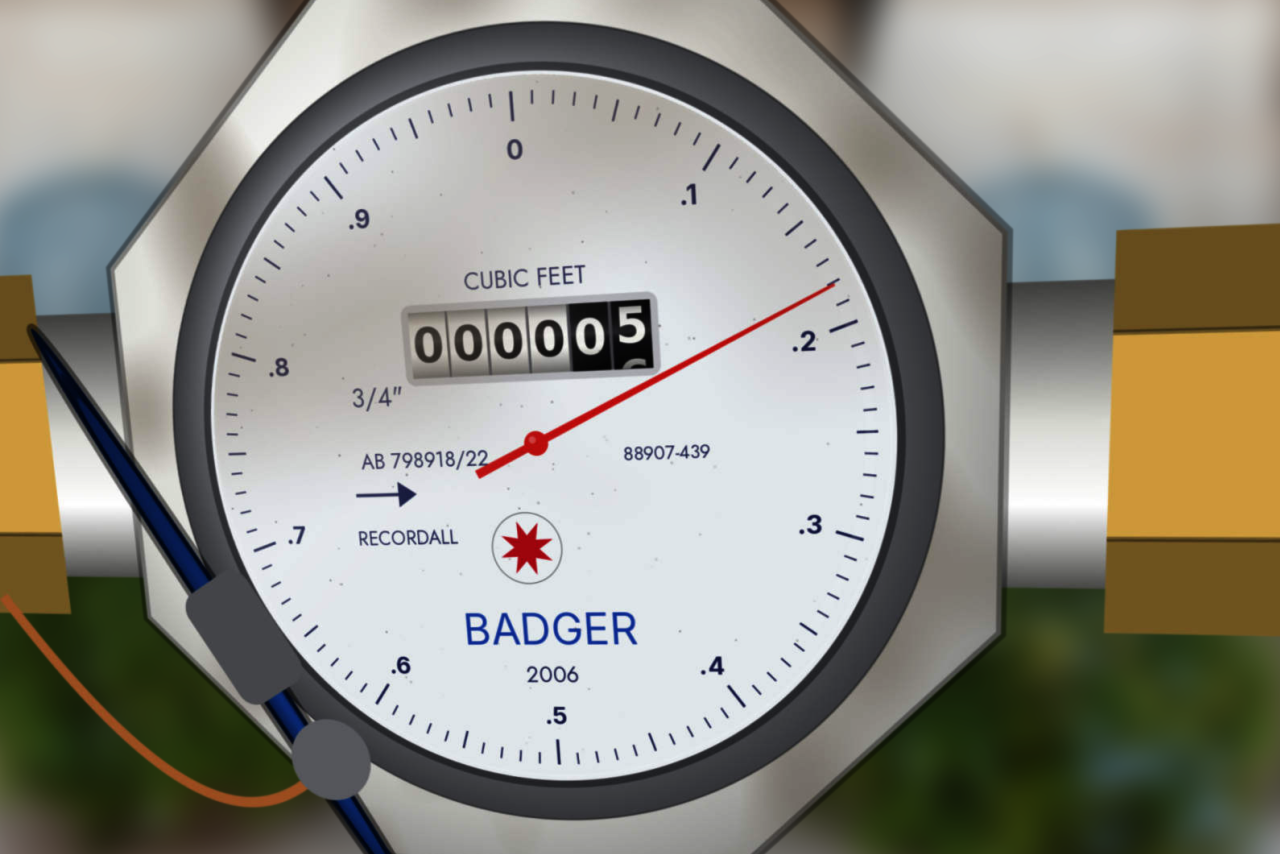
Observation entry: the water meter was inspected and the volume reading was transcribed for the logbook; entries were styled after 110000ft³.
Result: 5.18ft³
